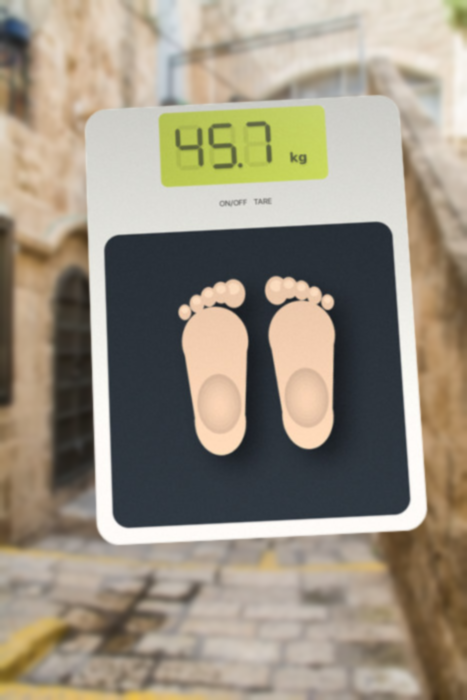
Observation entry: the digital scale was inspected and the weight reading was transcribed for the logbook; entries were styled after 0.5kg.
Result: 45.7kg
